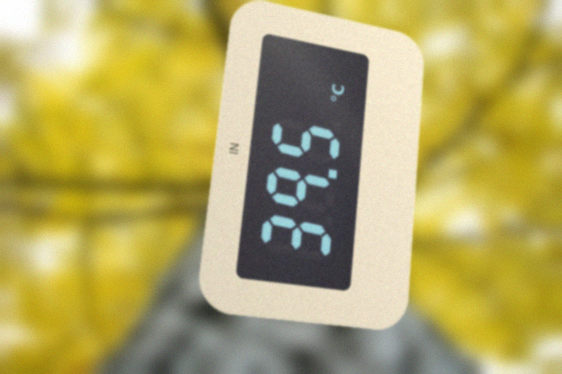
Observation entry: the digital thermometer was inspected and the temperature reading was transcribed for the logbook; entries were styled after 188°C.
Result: 39.5°C
